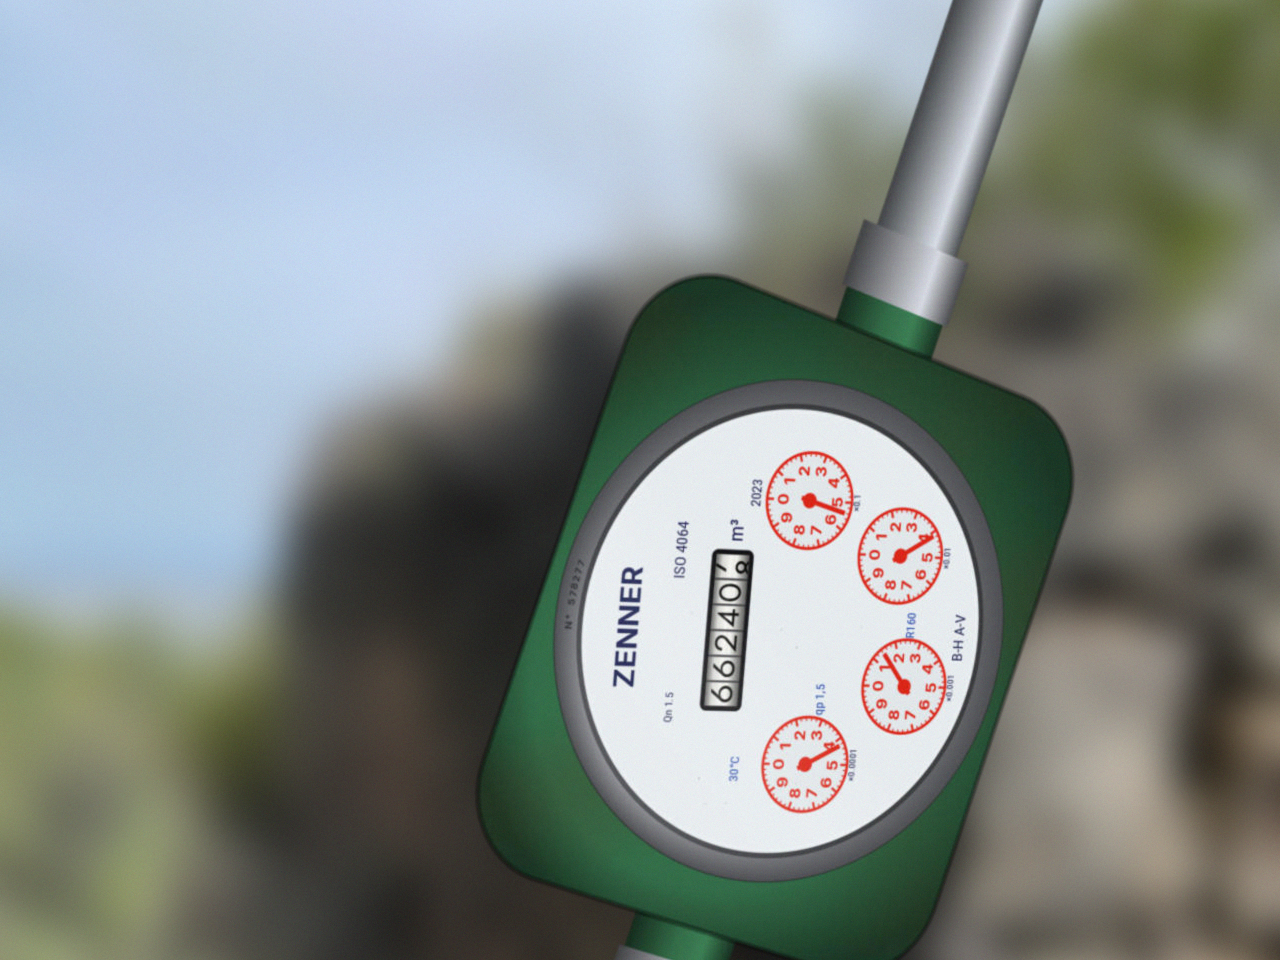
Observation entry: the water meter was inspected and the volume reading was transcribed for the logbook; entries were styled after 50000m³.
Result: 662407.5414m³
